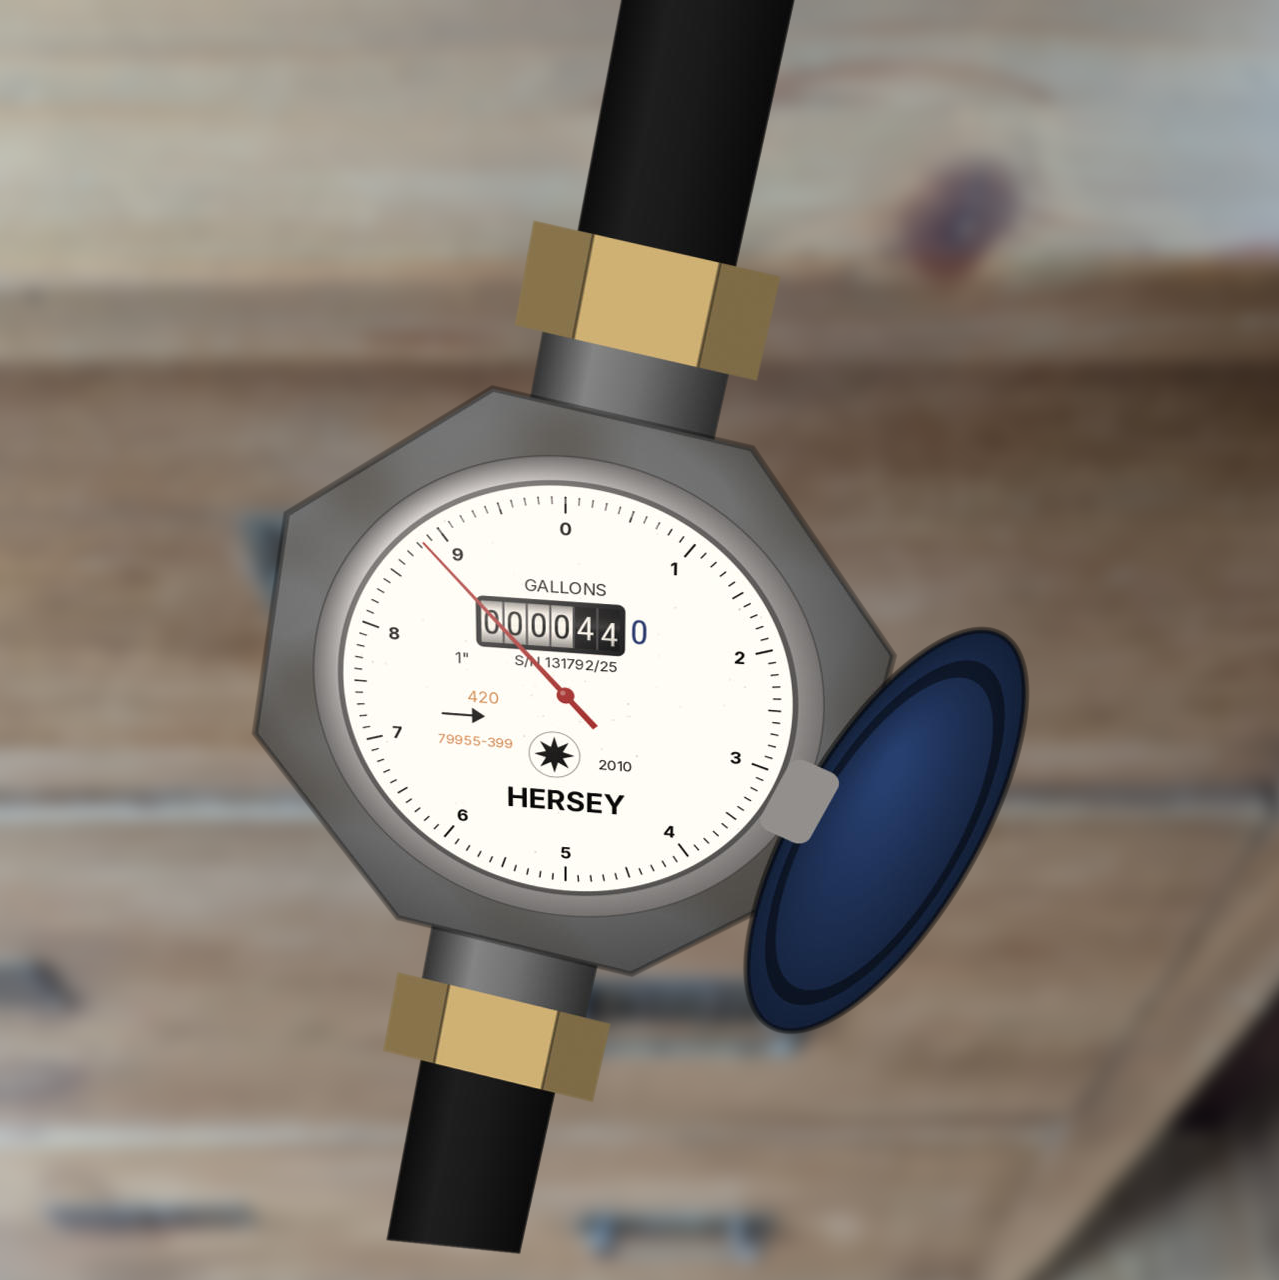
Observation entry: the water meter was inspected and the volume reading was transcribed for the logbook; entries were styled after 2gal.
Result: 438.8gal
